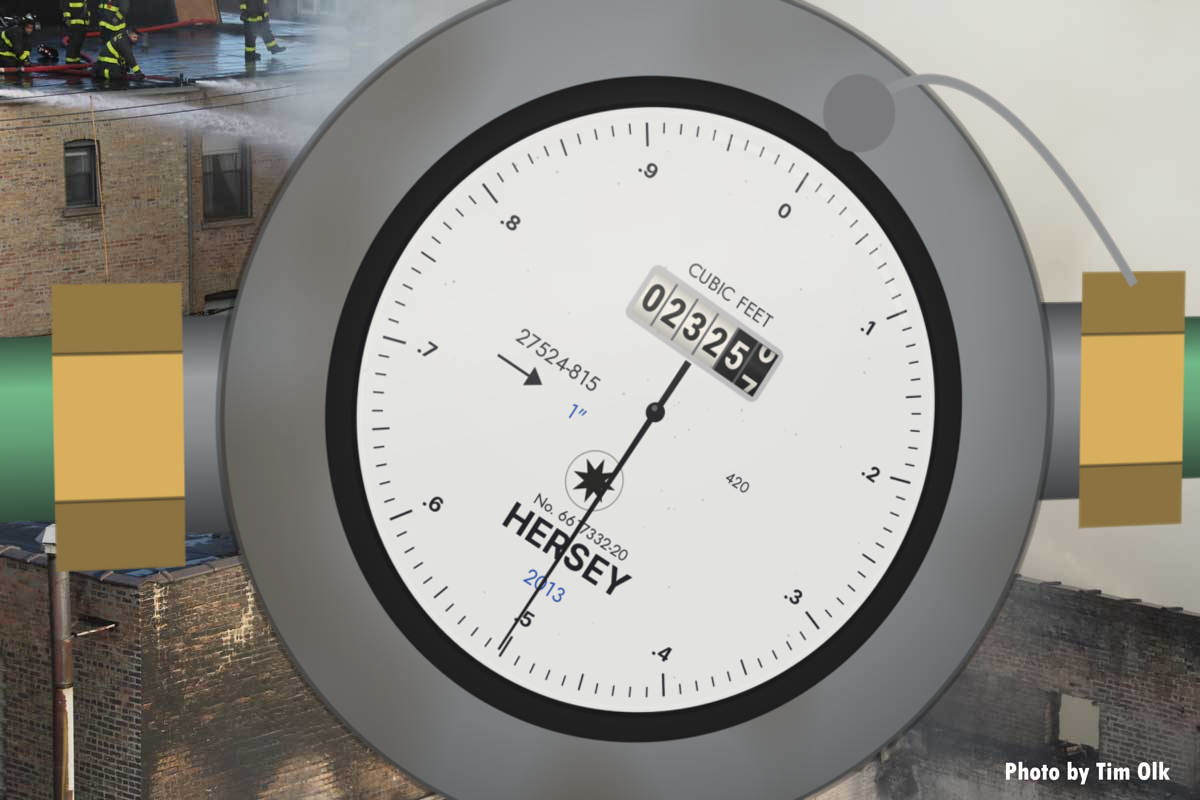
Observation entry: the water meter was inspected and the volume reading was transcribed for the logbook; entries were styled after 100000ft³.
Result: 23256.50ft³
